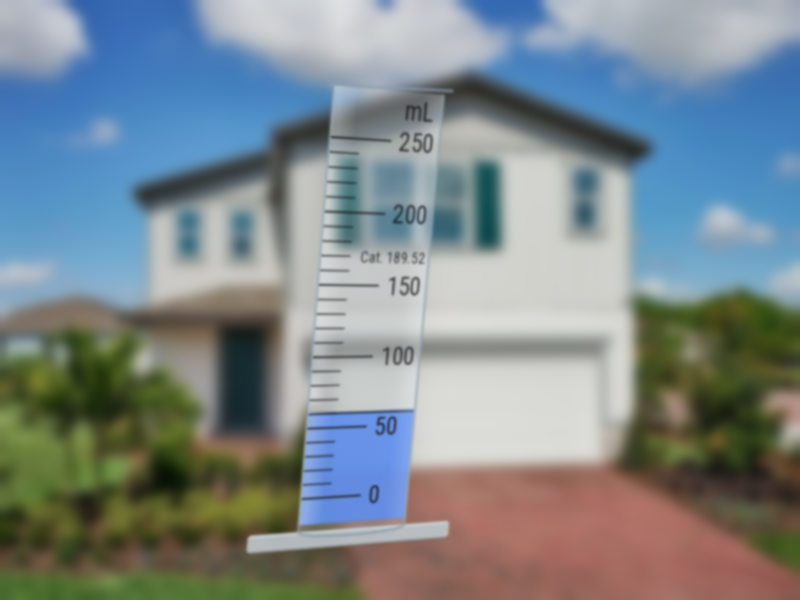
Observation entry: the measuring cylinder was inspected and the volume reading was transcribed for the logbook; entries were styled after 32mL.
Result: 60mL
